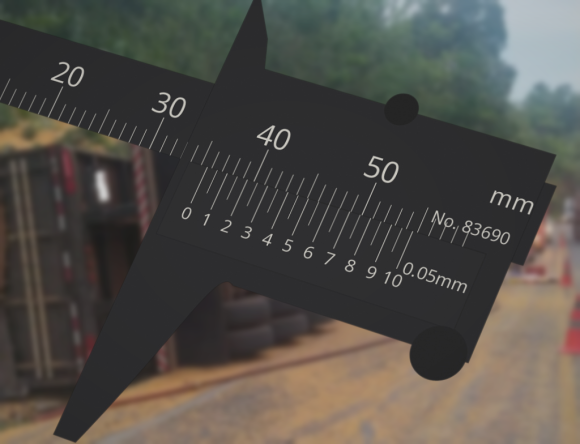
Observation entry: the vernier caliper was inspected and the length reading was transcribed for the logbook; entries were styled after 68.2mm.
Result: 35.6mm
